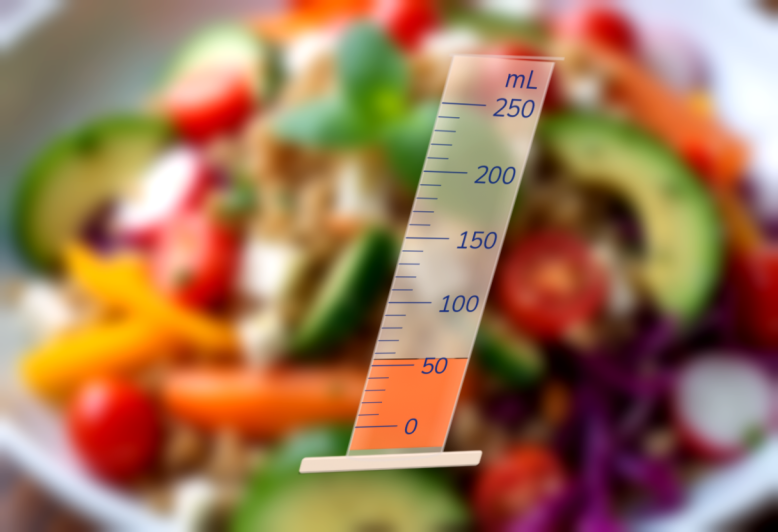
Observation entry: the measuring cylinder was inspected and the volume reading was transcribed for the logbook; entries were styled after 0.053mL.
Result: 55mL
